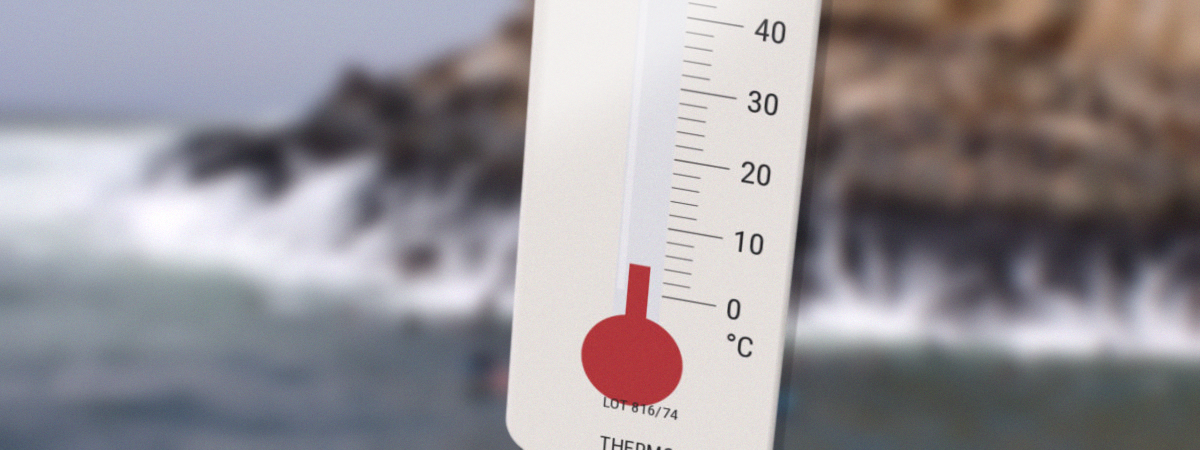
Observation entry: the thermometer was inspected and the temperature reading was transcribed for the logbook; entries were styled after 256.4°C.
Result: 4°C
